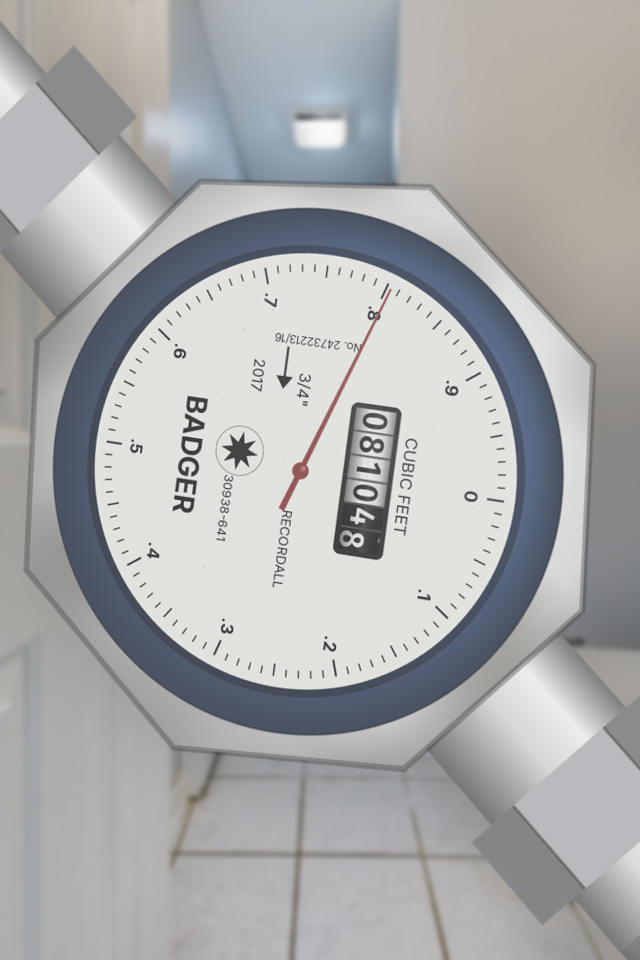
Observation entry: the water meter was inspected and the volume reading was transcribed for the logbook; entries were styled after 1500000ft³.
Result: 81047.80ft³
